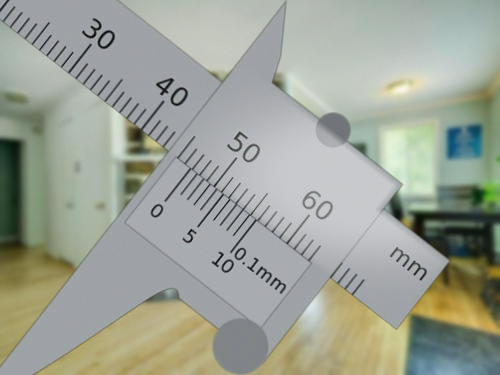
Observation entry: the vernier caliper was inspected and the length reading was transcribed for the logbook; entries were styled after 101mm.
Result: 46.8mm
